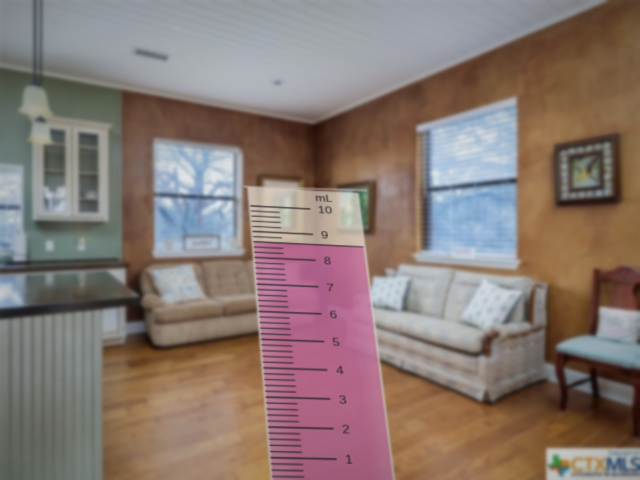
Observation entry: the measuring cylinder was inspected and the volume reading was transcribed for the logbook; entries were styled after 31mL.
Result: 8.6mL
